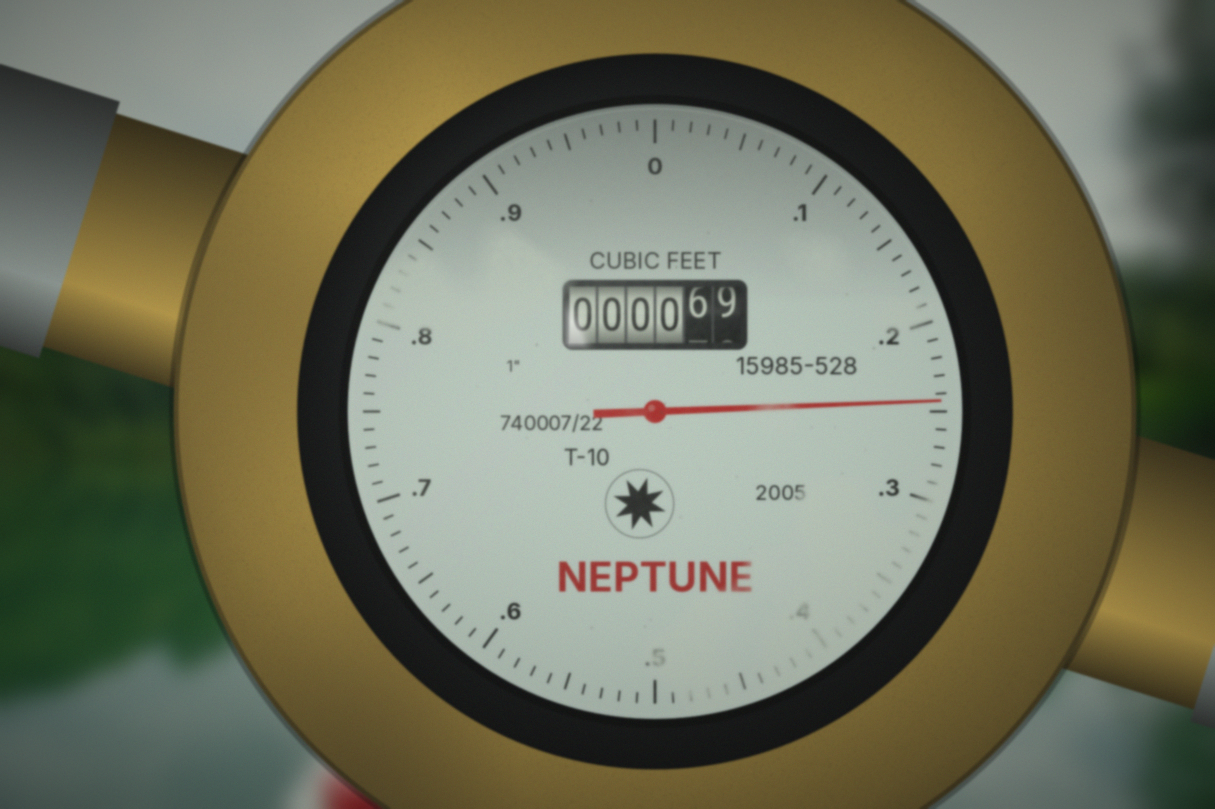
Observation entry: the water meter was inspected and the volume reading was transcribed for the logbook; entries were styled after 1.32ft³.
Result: 69.24ft³
